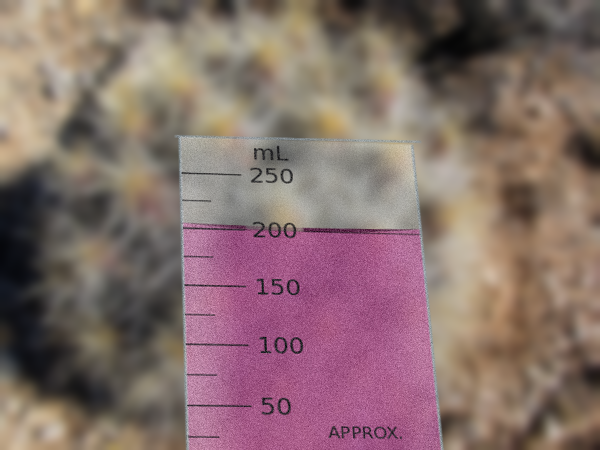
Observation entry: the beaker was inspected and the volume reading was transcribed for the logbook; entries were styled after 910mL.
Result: 200mL
